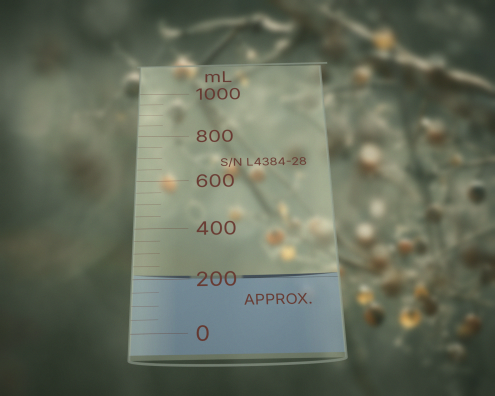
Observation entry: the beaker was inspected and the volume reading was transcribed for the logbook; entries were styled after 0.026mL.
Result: 200mL
